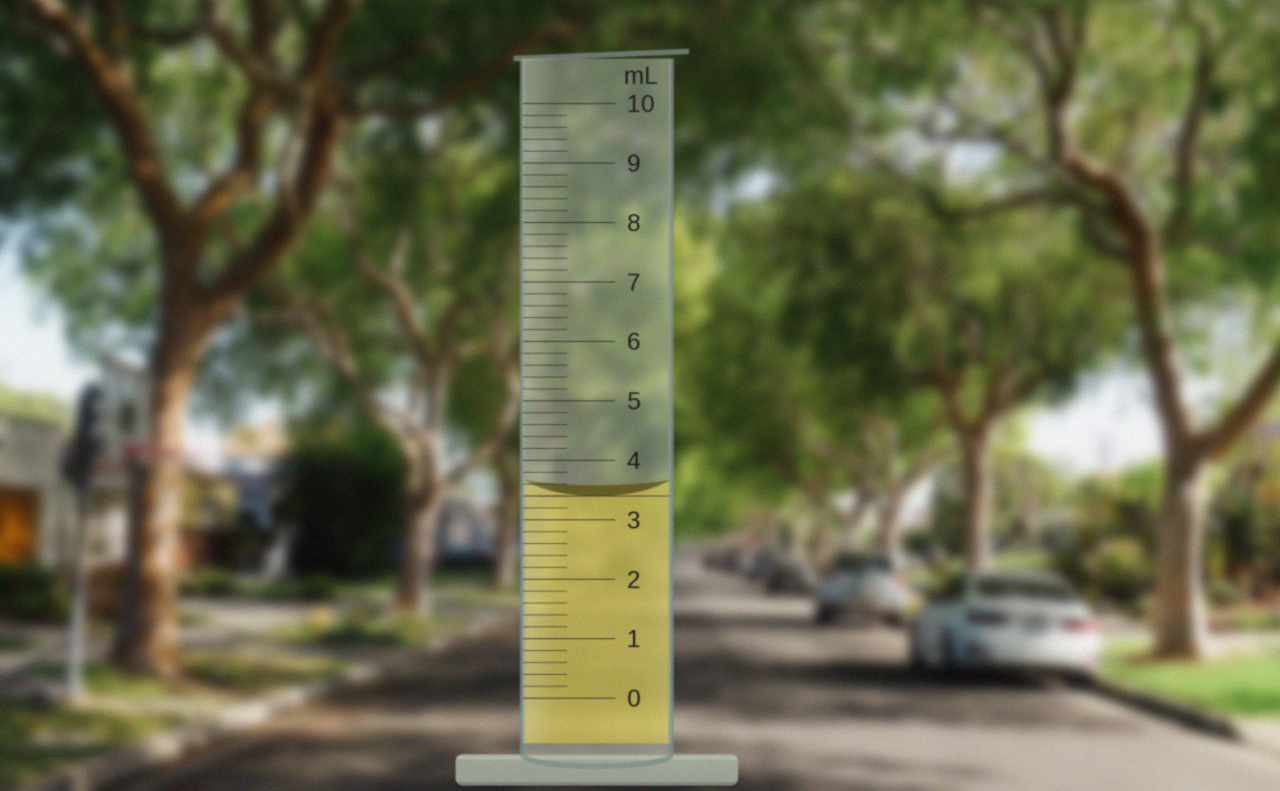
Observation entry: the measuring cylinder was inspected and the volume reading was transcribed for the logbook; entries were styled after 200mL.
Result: 3.4mL
